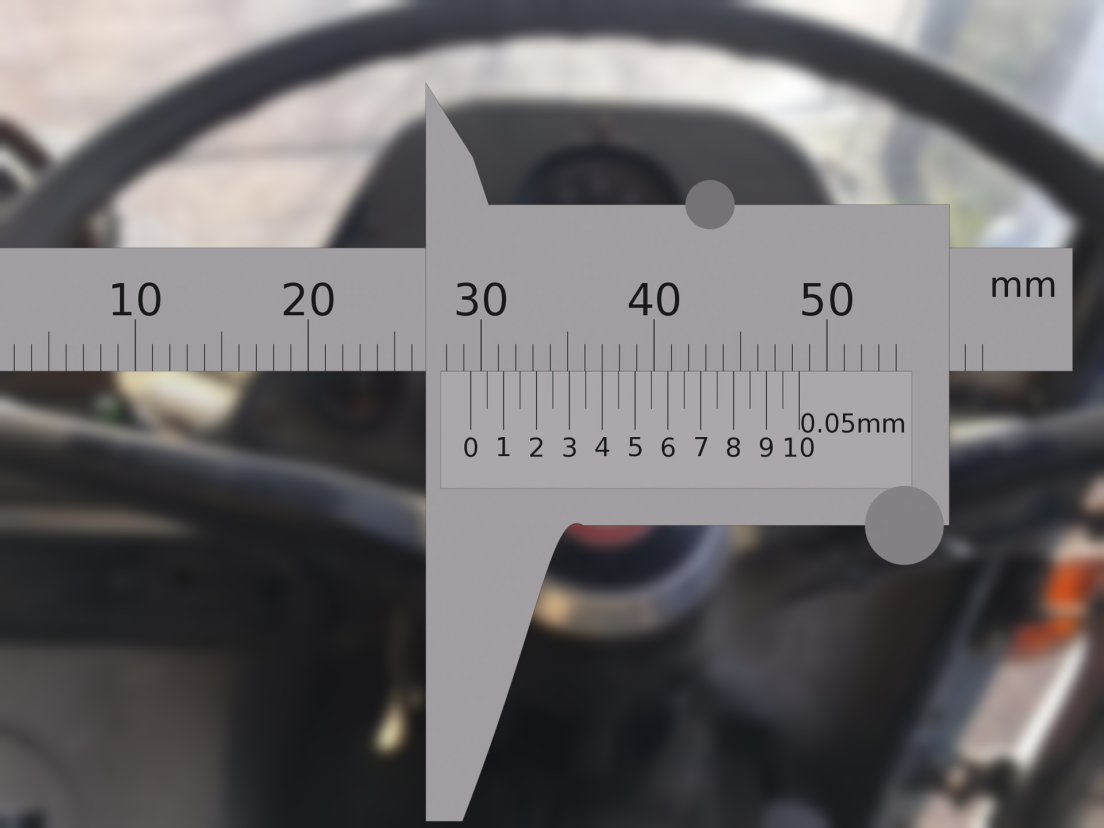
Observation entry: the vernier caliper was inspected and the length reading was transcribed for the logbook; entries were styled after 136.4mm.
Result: 29.4mm
